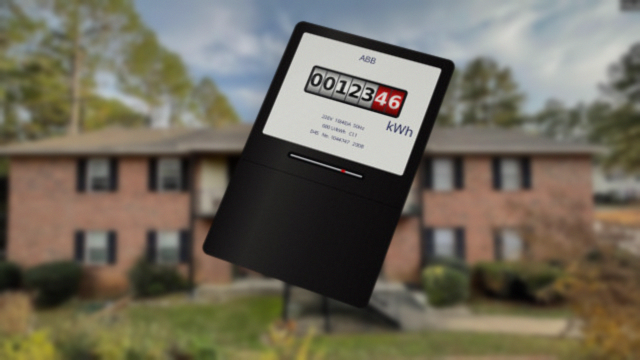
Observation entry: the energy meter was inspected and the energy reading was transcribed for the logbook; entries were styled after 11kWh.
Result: 123.46kWh
